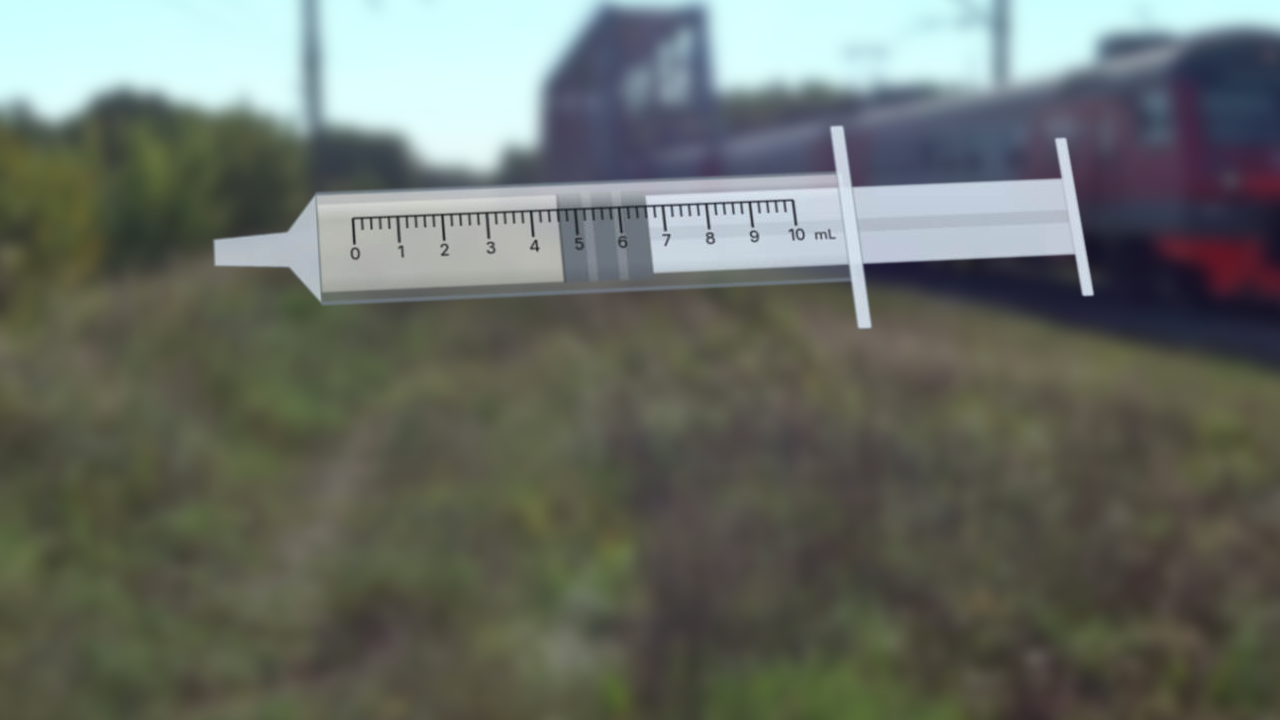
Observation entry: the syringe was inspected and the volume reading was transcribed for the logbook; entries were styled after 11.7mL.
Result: 4.6mL
